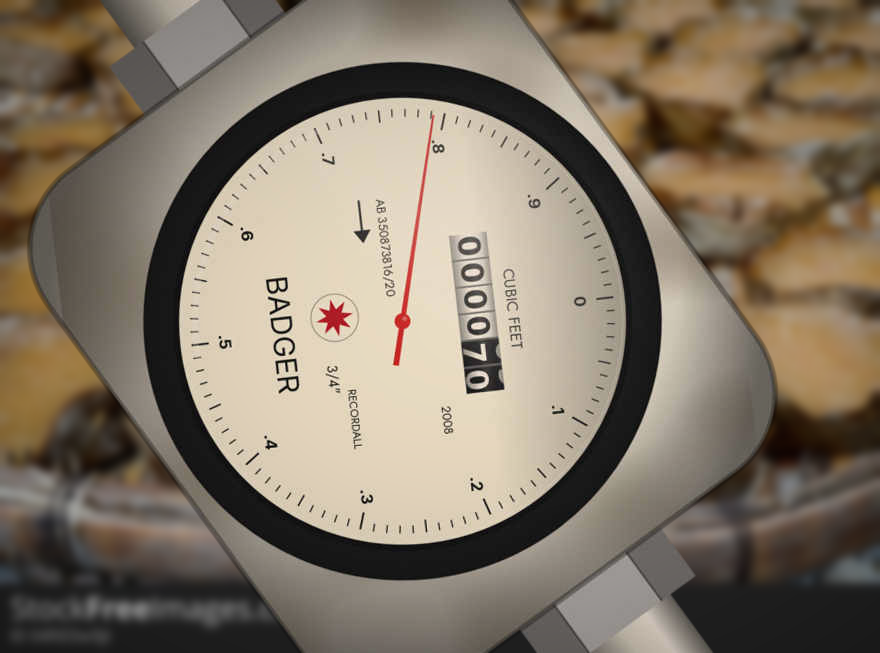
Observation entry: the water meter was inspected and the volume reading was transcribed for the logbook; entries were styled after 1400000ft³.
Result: 69.79ft³
